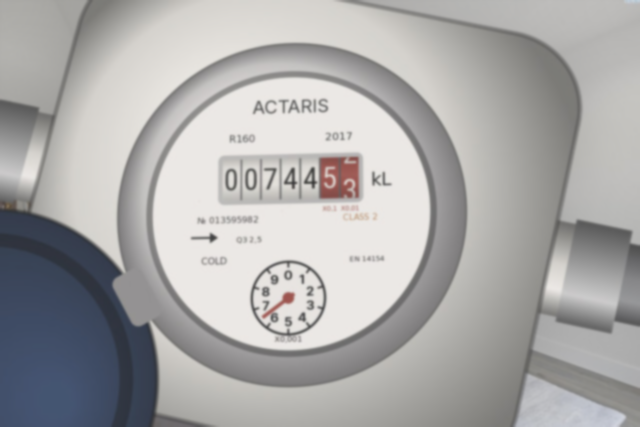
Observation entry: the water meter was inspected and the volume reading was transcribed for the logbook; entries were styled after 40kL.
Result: 744.526kL
